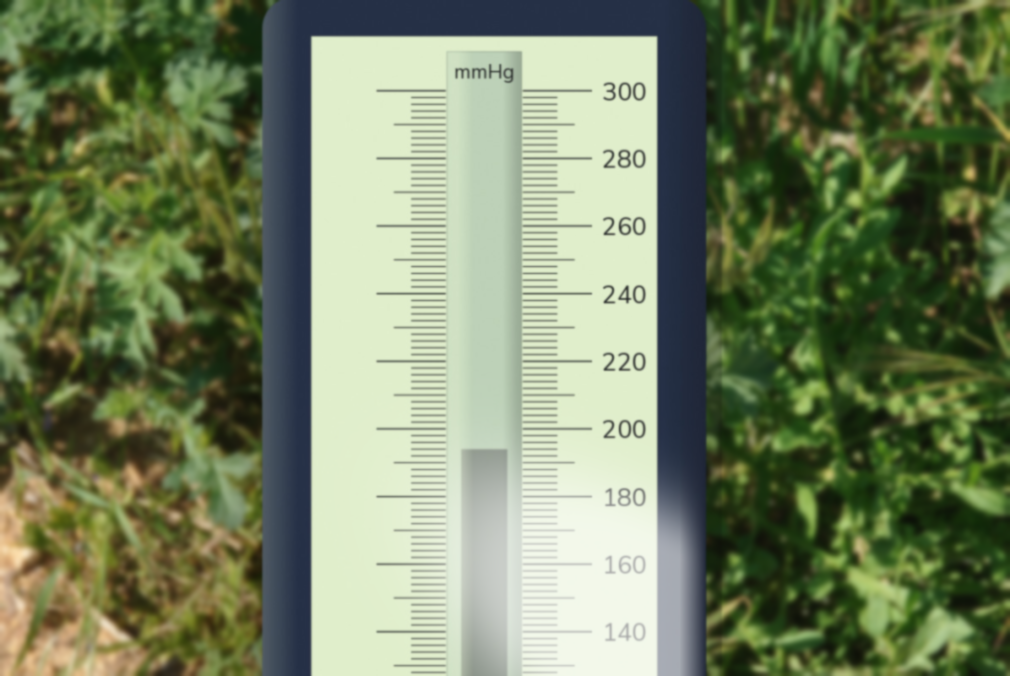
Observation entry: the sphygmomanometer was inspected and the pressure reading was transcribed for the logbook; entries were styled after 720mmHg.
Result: 194mmHg
